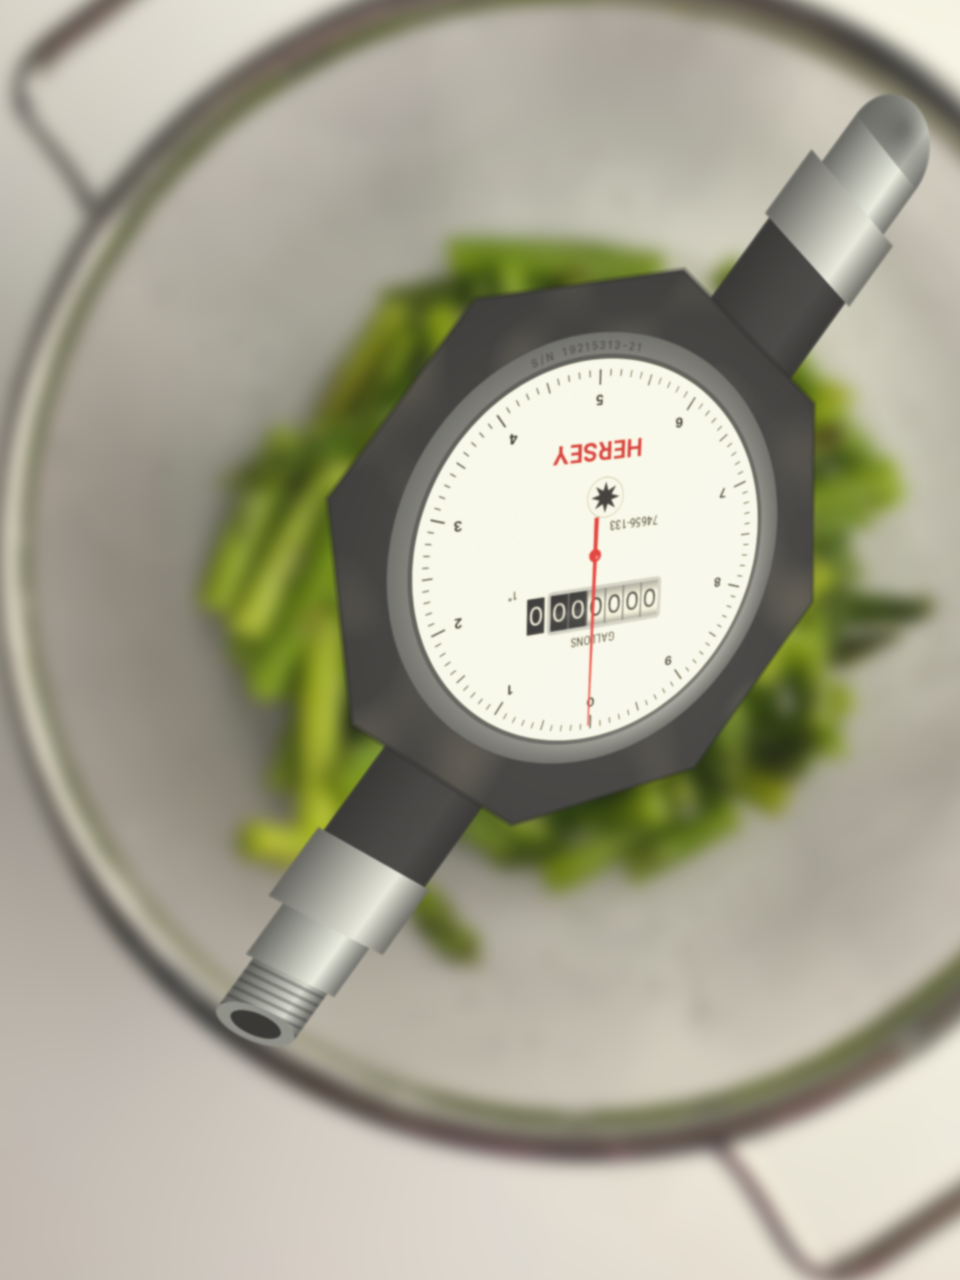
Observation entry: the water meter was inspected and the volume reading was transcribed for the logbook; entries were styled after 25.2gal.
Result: 0.0gal
